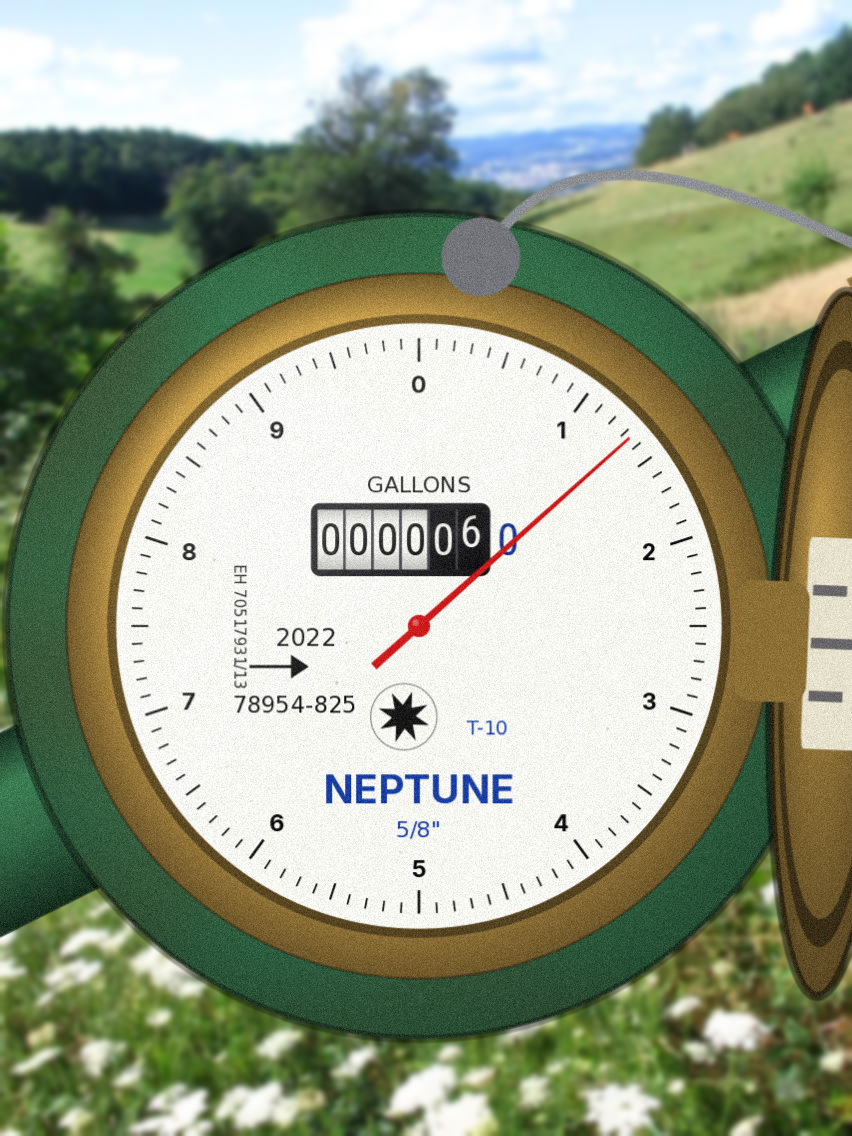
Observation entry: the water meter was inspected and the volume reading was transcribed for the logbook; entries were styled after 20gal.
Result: 61.3gal
